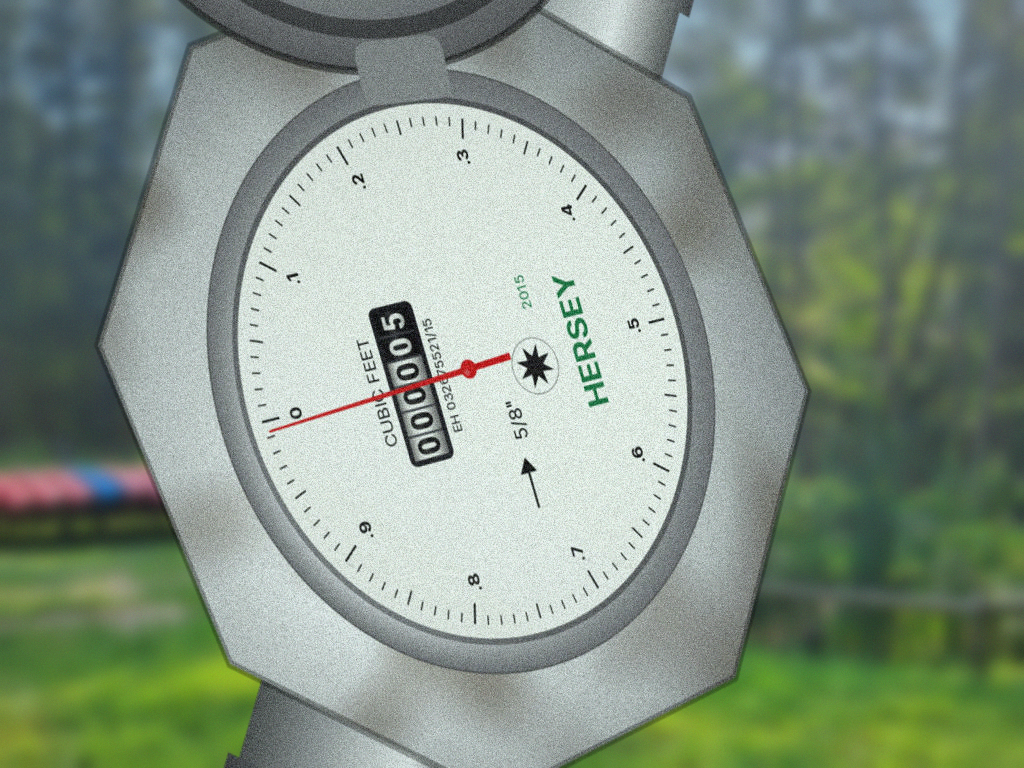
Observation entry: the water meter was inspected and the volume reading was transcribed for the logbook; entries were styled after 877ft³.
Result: 4.99ft³
